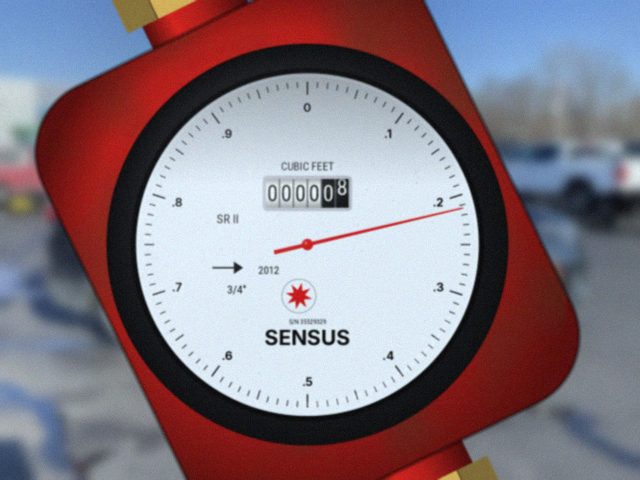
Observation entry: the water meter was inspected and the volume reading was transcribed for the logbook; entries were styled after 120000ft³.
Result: 8.21ft³
